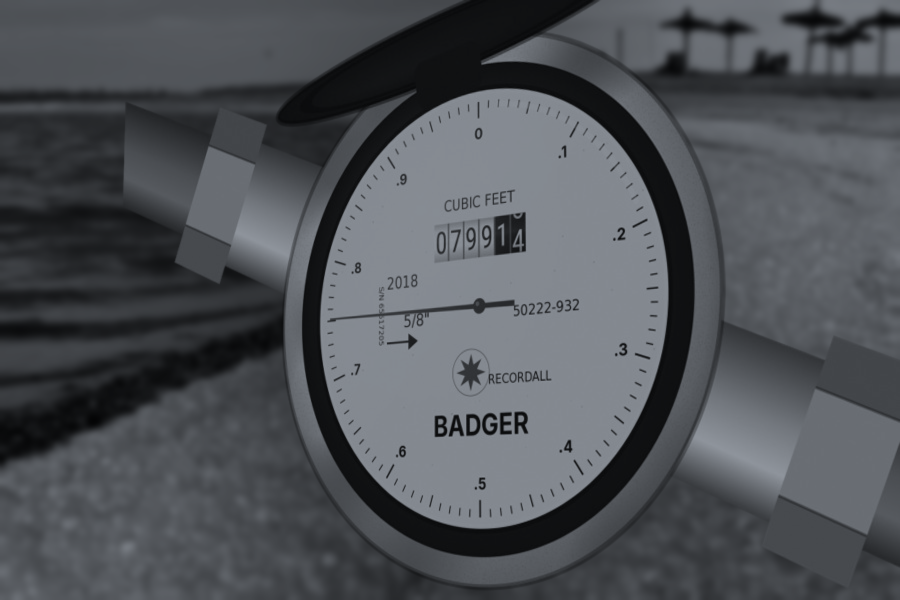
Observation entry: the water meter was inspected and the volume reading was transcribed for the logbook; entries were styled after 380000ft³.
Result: 79913.75ft³
